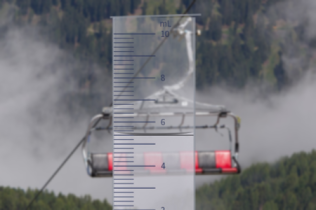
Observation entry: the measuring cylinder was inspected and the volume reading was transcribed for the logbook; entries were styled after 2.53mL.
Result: 5.4mL
